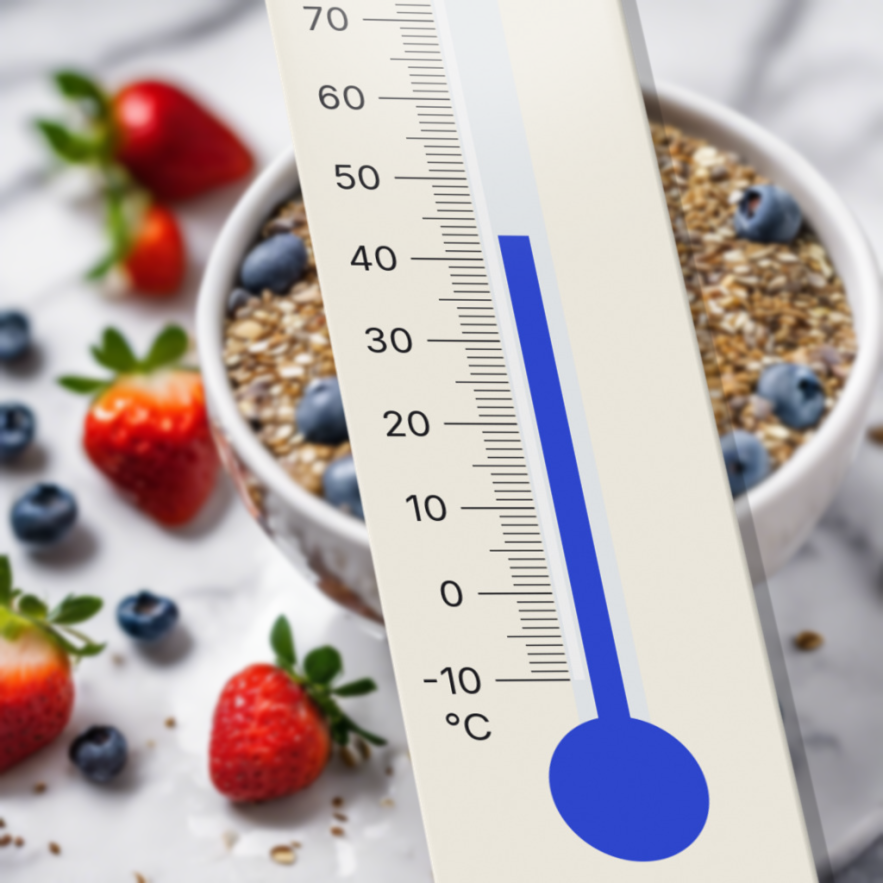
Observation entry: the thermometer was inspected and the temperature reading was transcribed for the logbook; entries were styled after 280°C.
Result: 43°C
